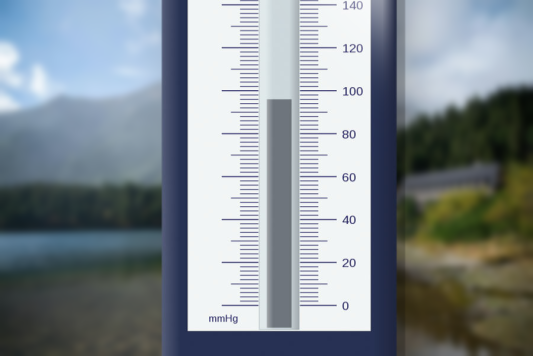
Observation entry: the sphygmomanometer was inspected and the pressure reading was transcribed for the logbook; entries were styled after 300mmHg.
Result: 96mmHg
